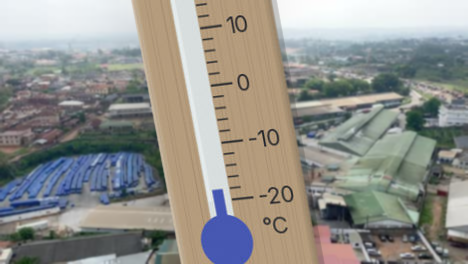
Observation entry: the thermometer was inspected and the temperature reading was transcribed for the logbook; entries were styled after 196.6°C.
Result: -18°C
